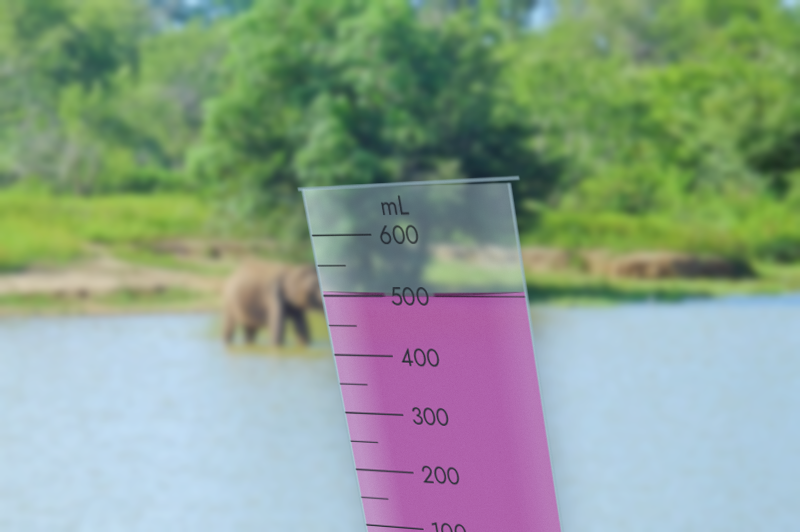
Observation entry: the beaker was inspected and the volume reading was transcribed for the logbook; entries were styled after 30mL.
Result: 500mL
